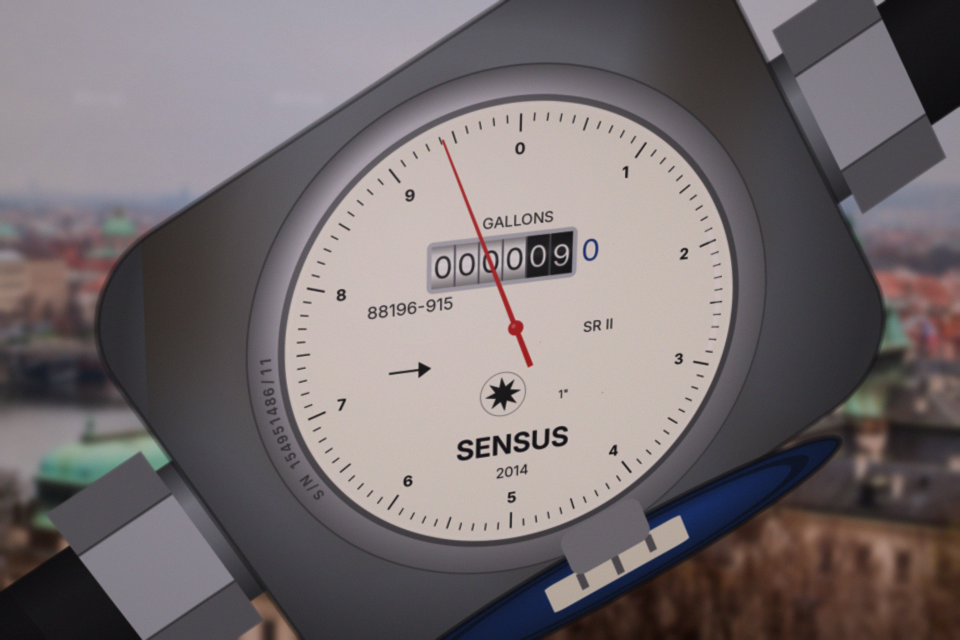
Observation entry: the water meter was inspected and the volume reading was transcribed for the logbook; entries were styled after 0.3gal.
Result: 89.4gal
